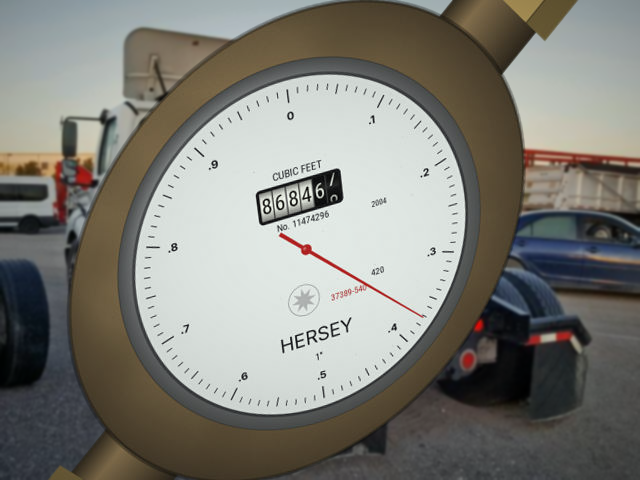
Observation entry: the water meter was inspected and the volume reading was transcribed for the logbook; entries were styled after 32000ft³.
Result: 868467.37ft³
